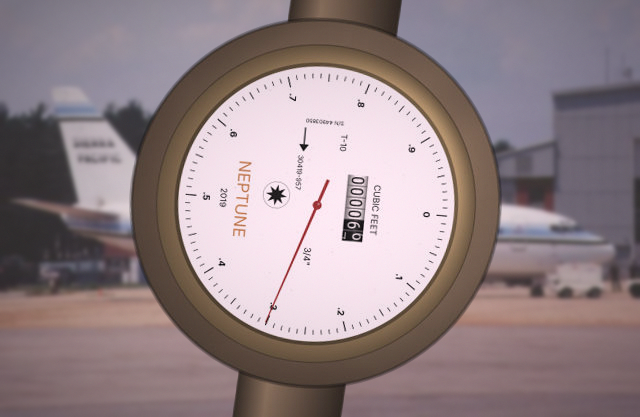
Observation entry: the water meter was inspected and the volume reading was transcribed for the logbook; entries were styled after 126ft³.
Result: 66.30ft³
